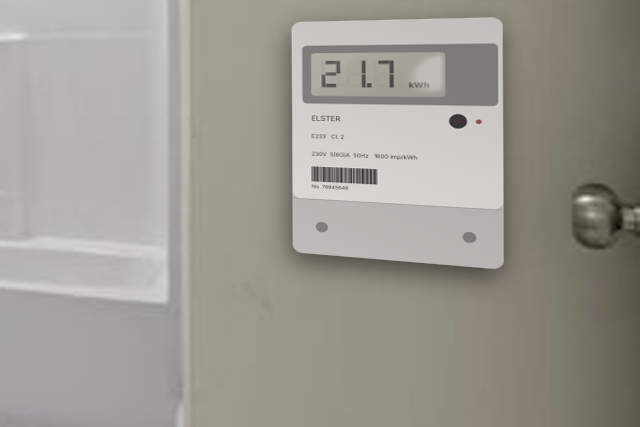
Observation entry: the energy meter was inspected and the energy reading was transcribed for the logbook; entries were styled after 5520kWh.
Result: 21.7kWh
